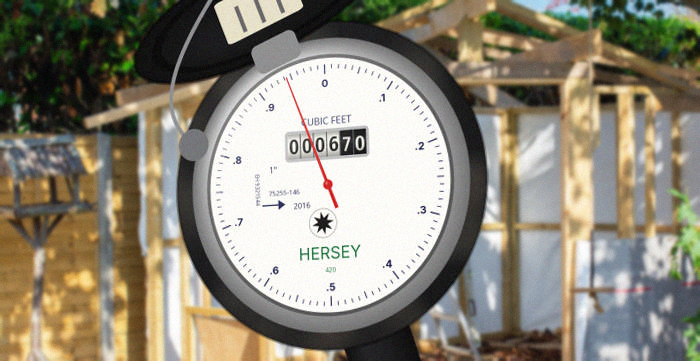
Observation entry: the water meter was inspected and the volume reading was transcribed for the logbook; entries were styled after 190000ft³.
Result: 669.94ft³
